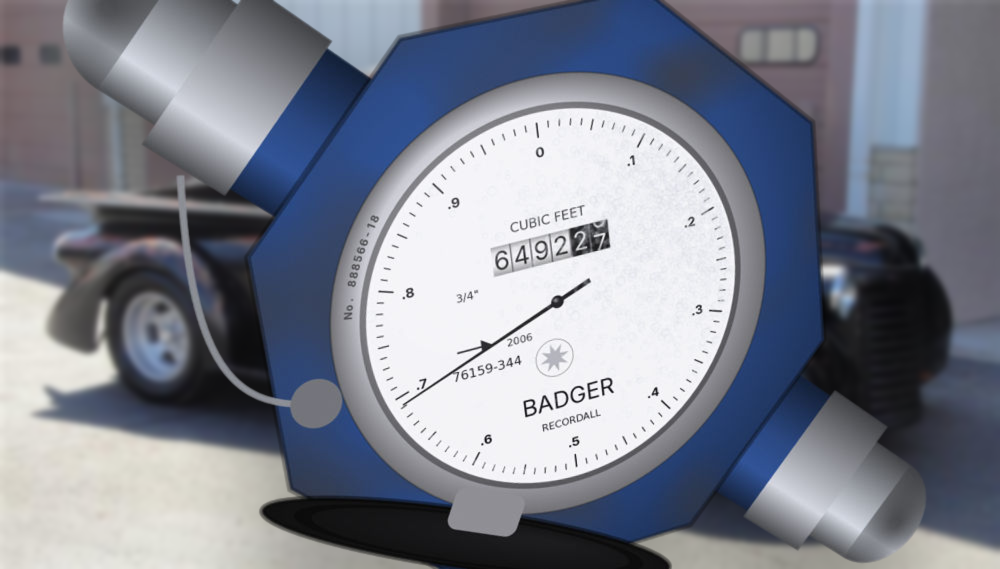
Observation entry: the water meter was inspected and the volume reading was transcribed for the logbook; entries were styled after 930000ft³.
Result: 649226.69ft³
